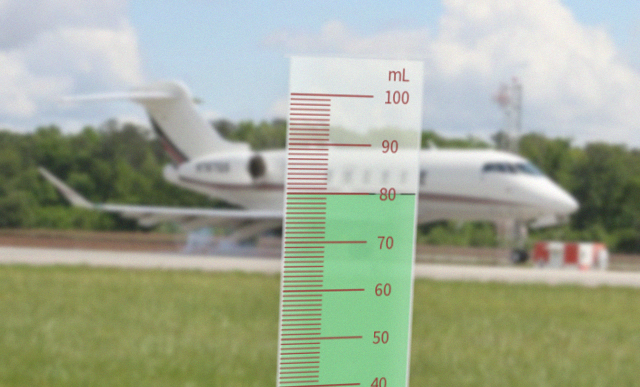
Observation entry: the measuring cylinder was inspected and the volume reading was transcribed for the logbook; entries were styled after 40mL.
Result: 80mL
